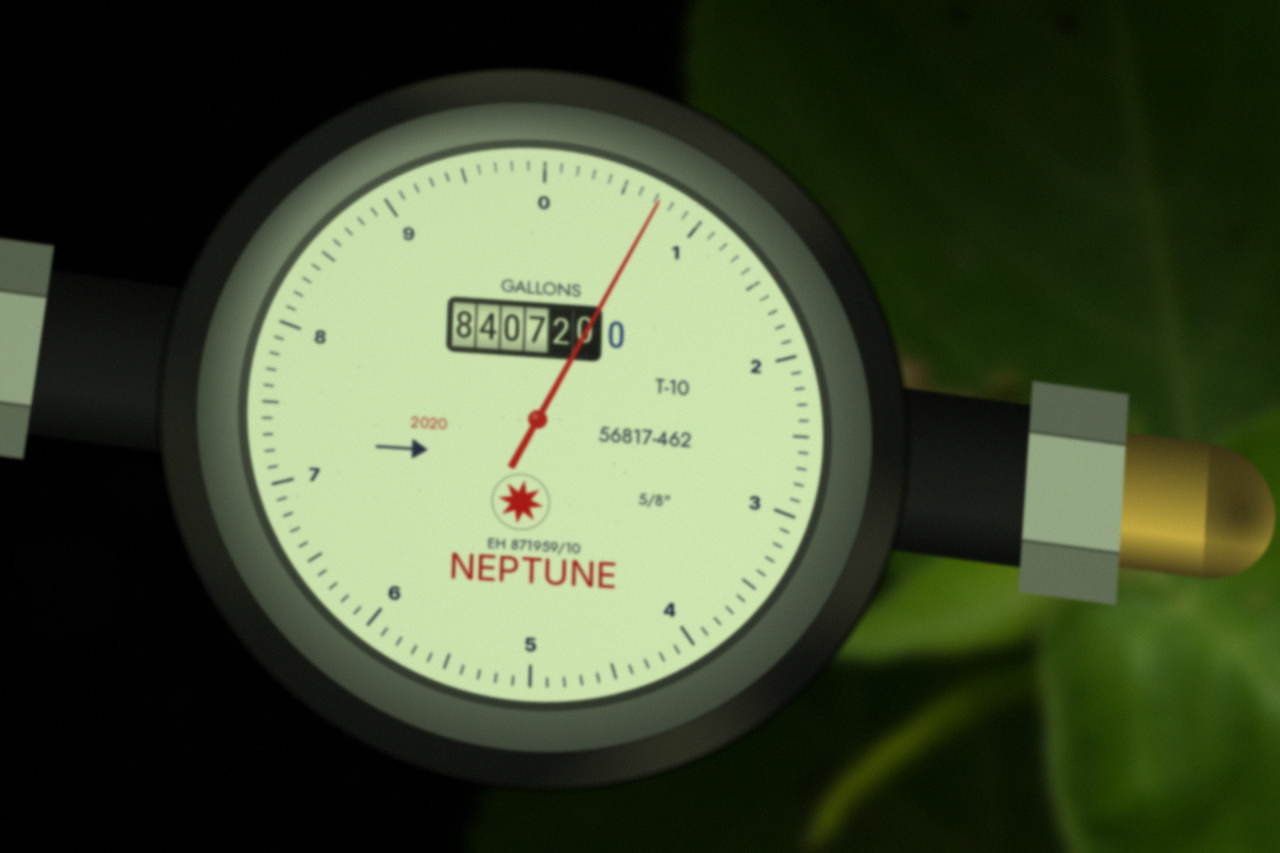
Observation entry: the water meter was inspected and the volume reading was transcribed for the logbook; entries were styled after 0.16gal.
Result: 8407200.7gal
